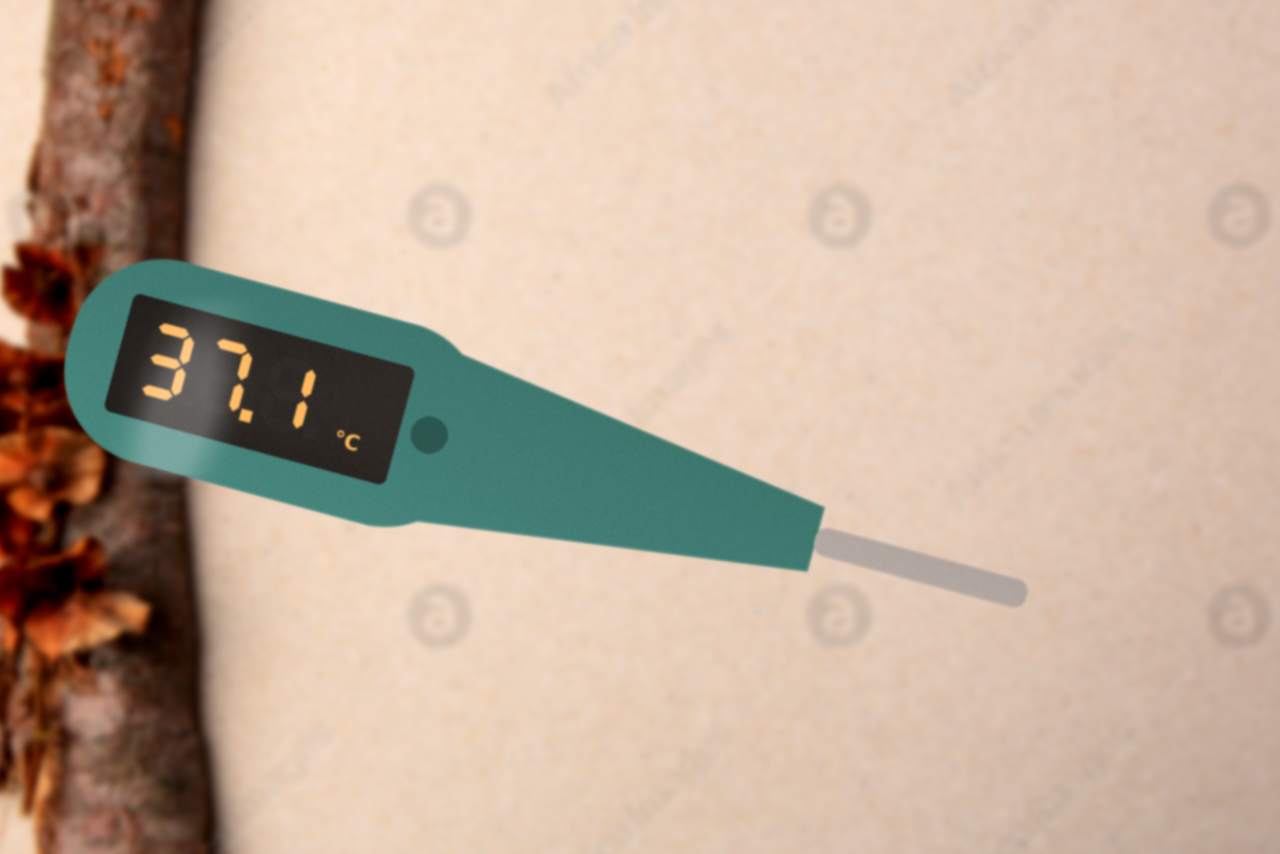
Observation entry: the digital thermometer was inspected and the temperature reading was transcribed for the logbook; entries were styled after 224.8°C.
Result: 37.1°C
